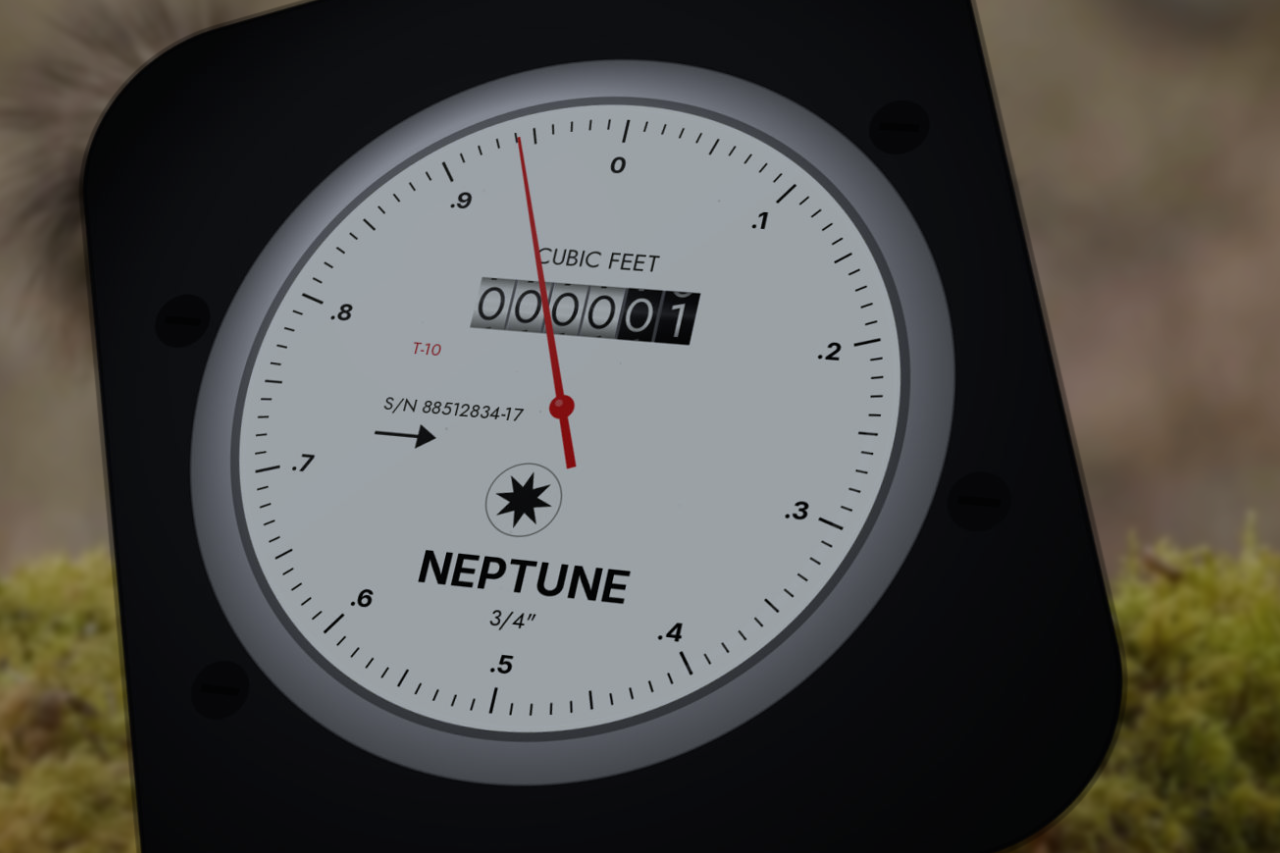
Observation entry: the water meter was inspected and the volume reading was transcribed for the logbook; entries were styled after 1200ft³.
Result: 0.94ft³
